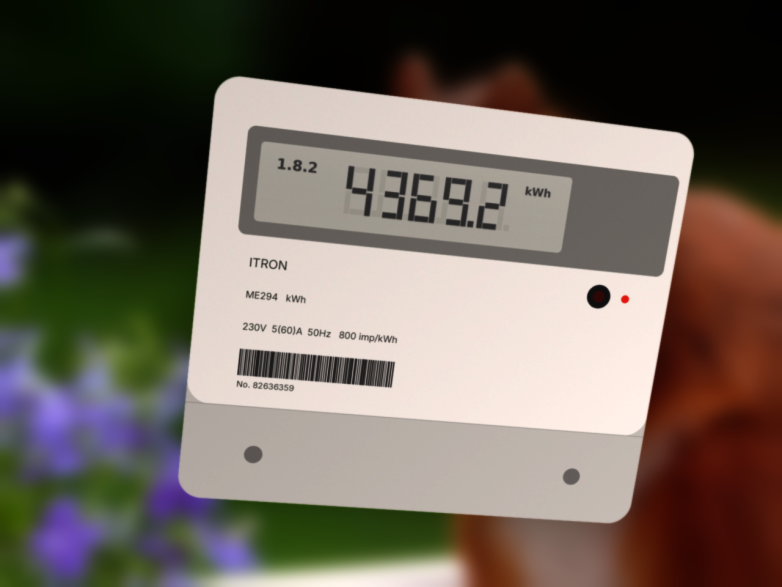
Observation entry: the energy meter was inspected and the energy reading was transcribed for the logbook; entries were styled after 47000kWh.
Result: 4369.2kWh
